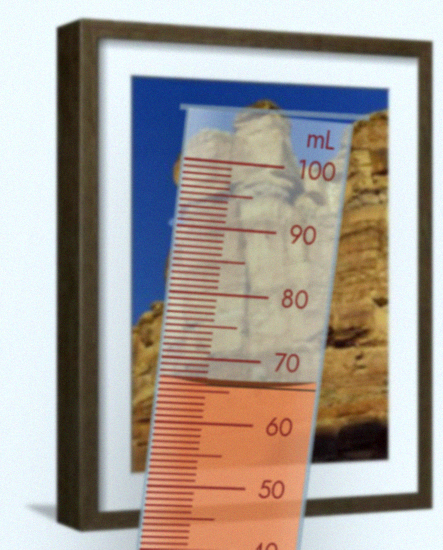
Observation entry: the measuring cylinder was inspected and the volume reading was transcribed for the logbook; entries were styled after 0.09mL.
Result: 66mL
